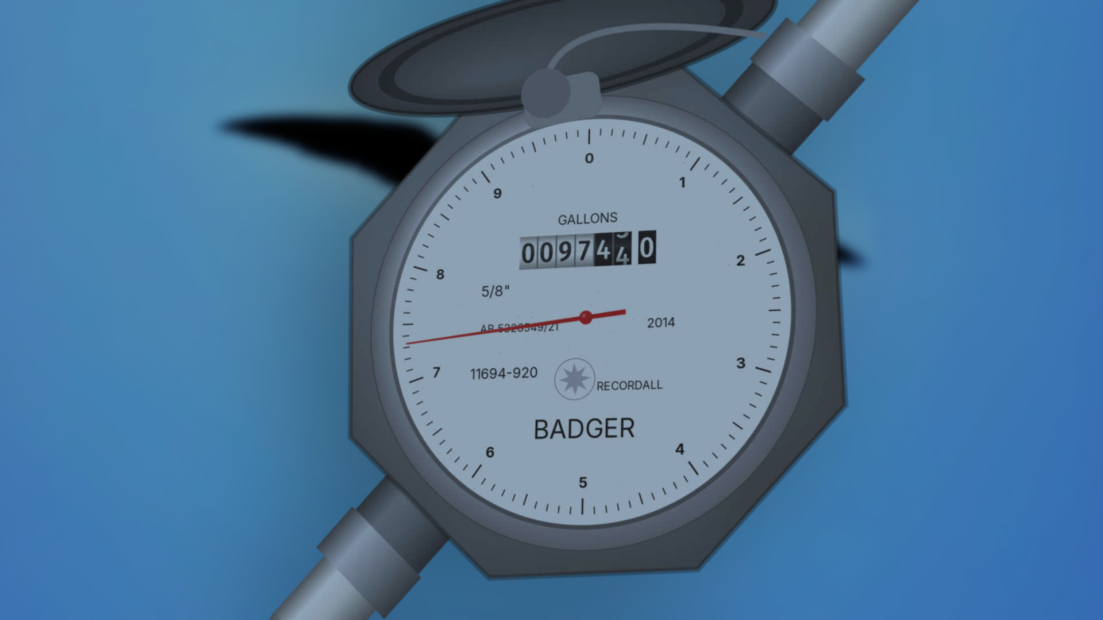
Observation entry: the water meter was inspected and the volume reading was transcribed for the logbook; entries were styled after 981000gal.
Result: 97437.3gal
